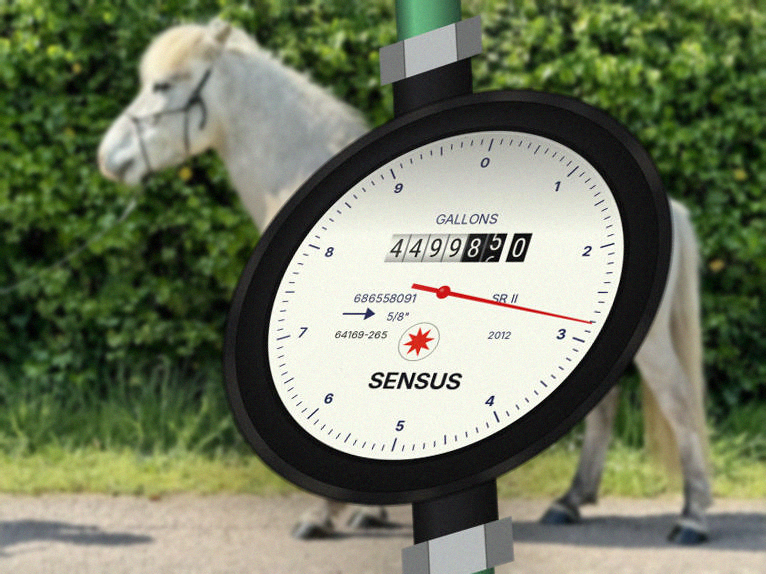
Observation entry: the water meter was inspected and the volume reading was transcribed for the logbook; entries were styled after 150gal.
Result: 4499852.8gal
